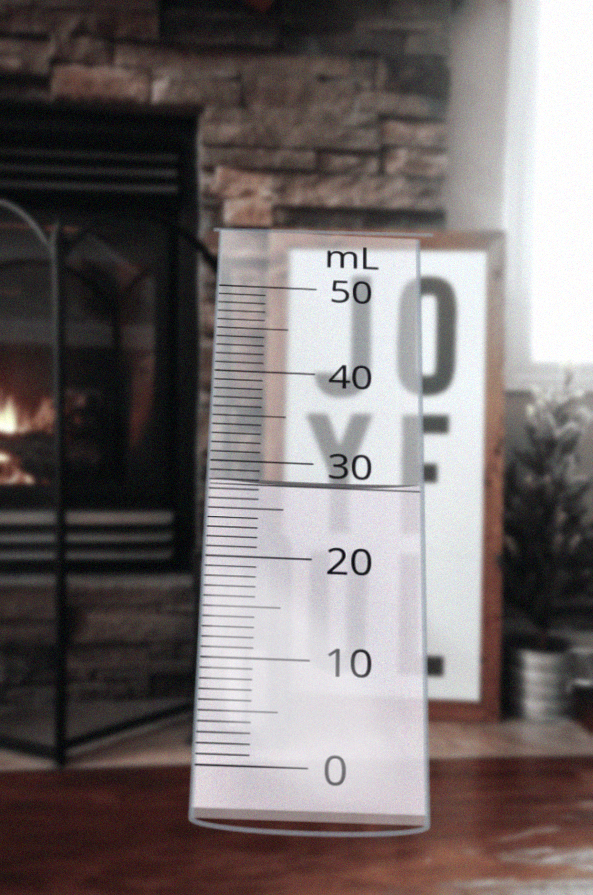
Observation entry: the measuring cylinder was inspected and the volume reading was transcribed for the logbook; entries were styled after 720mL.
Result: 27.5mL
